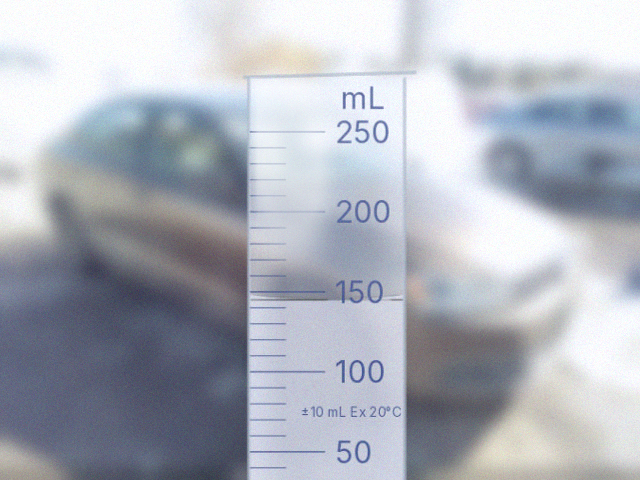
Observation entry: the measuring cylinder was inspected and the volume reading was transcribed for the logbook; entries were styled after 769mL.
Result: 145mL
